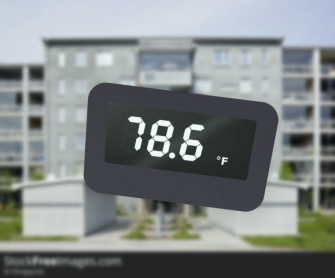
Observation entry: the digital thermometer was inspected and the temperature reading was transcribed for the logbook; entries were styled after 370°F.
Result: 78.6°F
